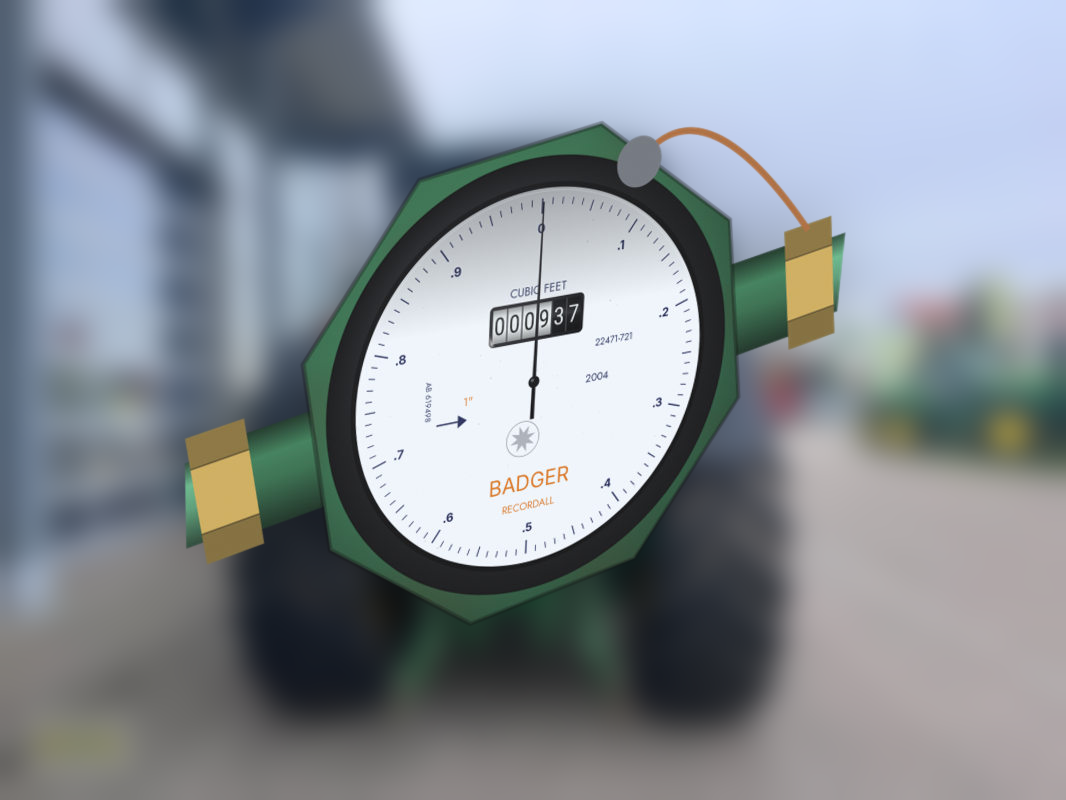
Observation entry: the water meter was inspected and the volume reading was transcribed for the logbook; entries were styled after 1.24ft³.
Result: 937.00ft³
